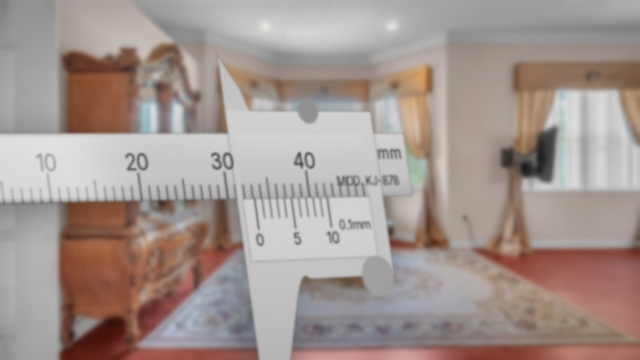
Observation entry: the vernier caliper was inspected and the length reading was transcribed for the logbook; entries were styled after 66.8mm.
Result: 33.2mm
